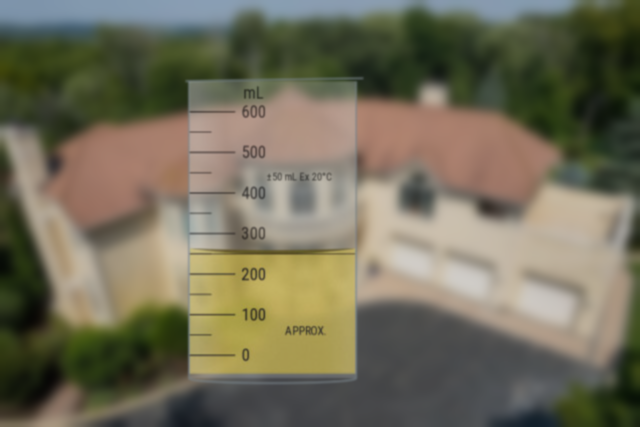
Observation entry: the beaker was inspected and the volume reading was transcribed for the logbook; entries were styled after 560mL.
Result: 250mL
